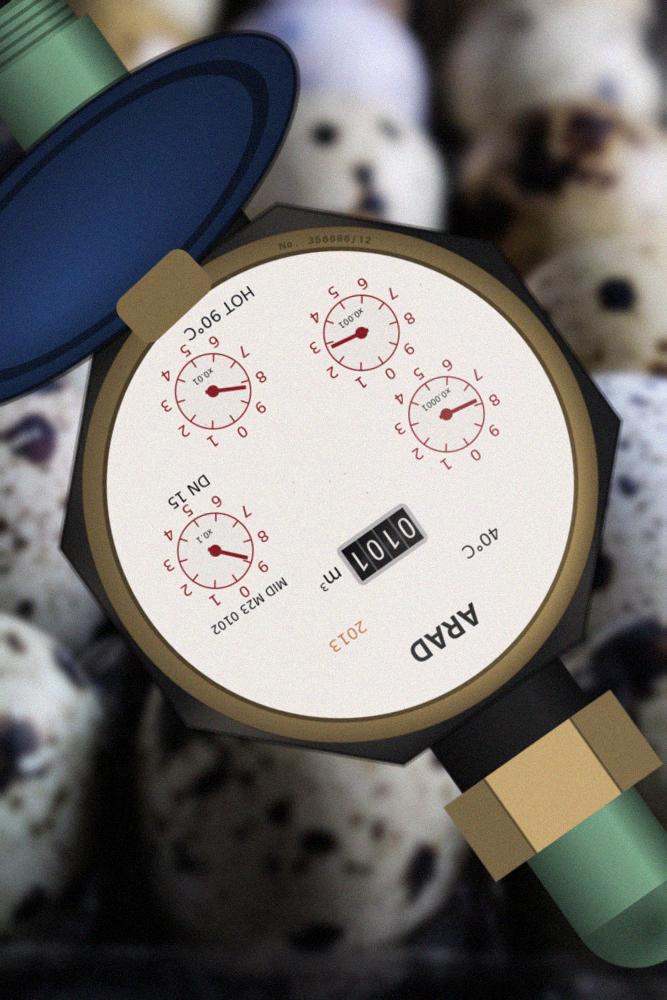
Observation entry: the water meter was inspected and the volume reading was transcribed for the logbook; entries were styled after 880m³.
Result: 101.8827m³
